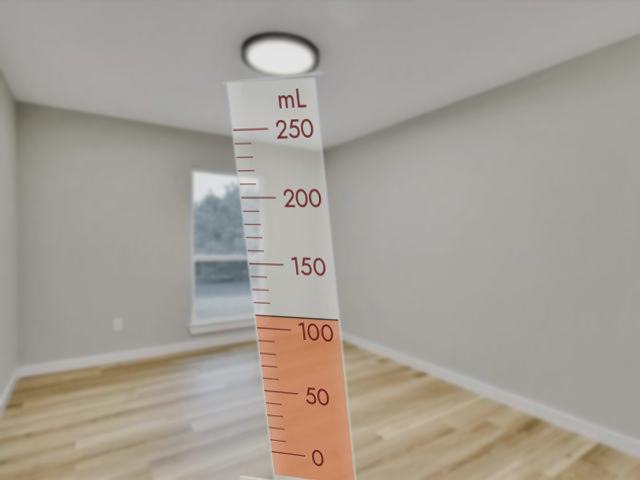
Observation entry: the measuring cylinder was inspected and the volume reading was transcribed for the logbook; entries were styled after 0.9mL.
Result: 110mL
